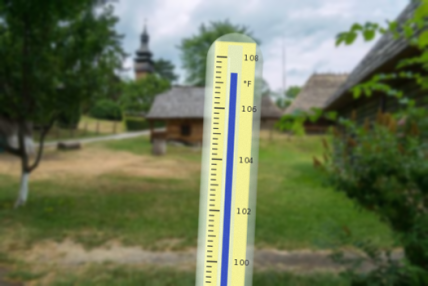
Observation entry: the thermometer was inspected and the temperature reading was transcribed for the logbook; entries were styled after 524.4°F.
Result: 107.4°F
